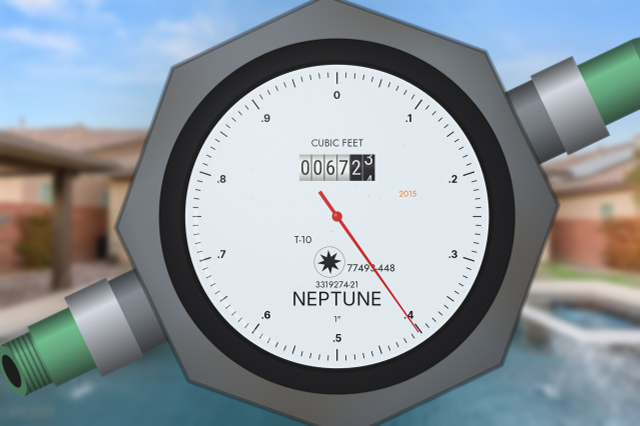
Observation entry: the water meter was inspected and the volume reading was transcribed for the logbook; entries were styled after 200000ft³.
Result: 6723.40ft³
